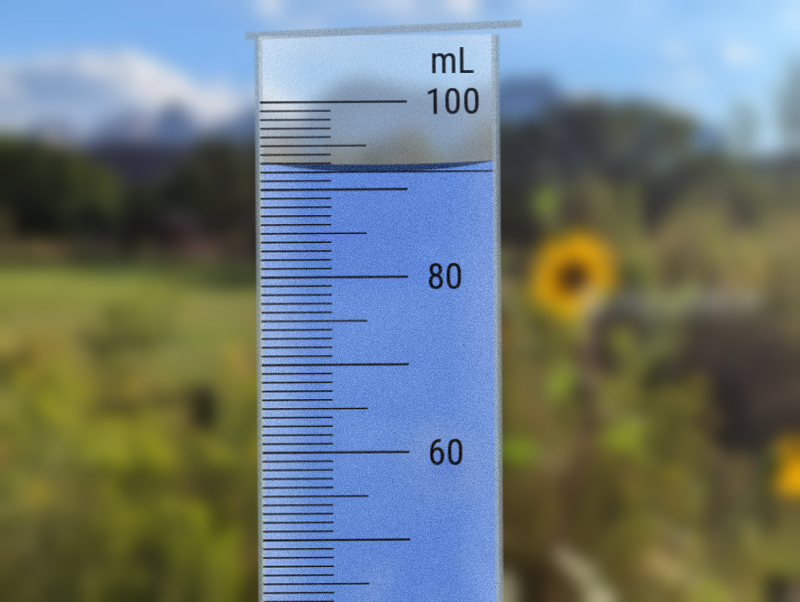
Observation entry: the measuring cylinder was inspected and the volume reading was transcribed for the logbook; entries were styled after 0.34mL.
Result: 92mL
